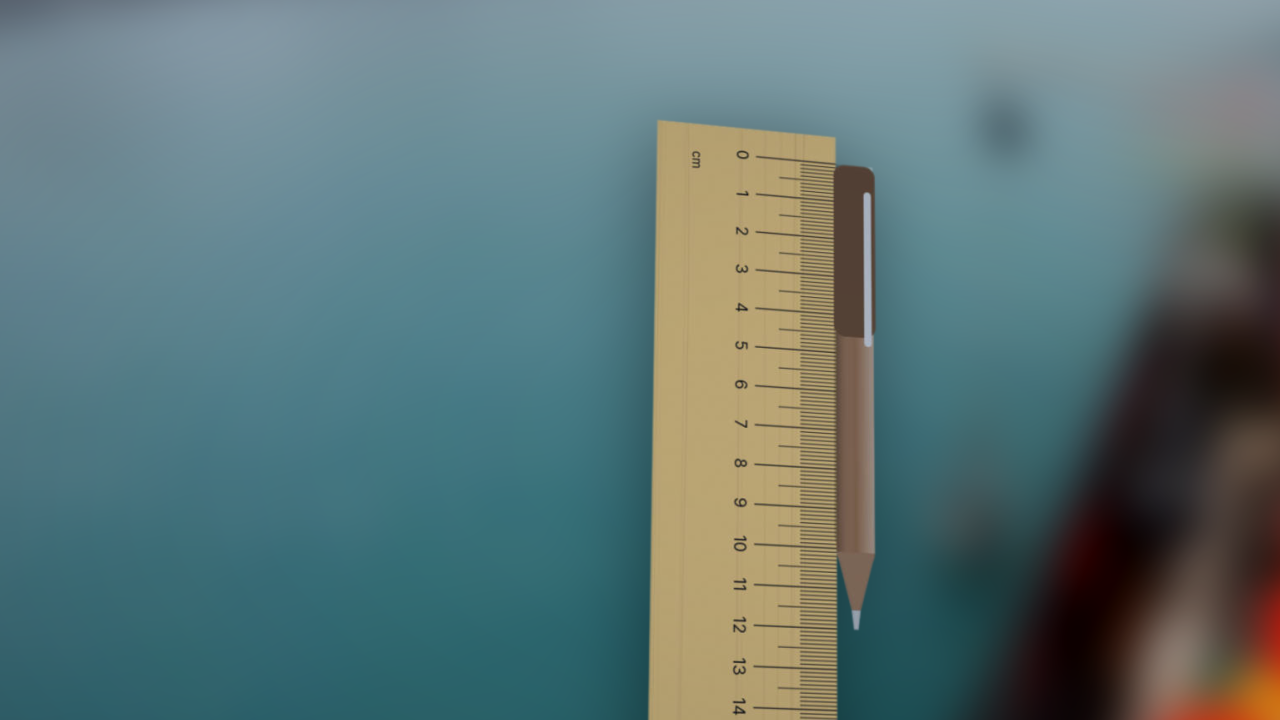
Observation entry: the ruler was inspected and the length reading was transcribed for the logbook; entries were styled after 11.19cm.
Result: 12cm
